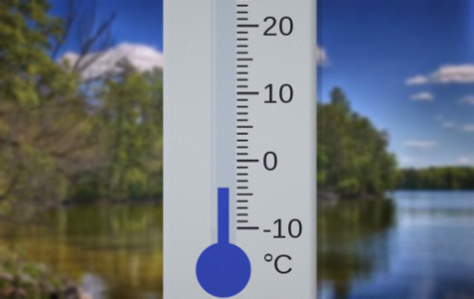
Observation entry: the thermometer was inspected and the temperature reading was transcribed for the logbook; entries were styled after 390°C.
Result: -4°C
